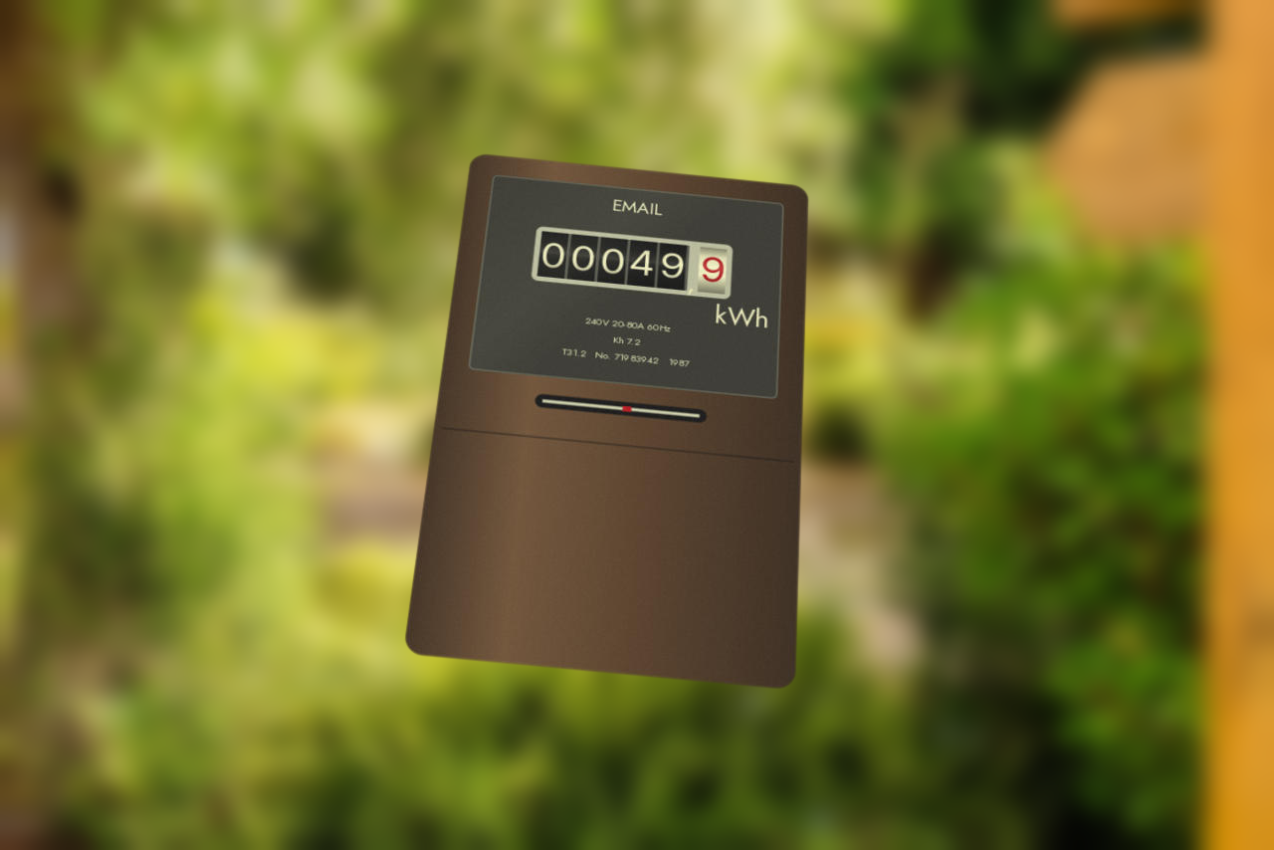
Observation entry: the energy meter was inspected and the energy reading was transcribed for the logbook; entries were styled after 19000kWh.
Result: 49.9kWh
